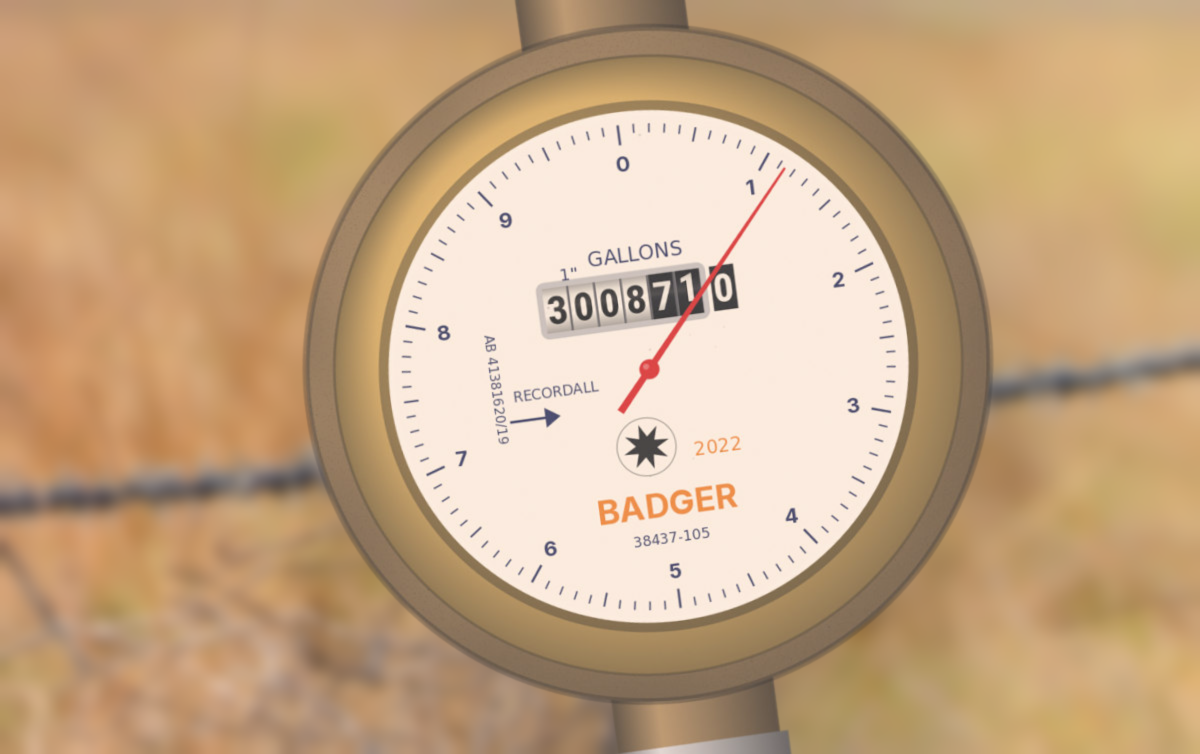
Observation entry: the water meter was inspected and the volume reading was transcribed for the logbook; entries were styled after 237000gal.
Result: 3008711.1gal
